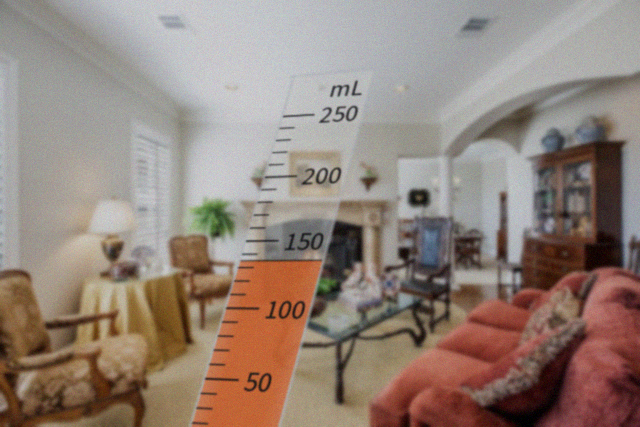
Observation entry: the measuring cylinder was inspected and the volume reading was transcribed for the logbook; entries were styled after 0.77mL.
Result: 135mL
